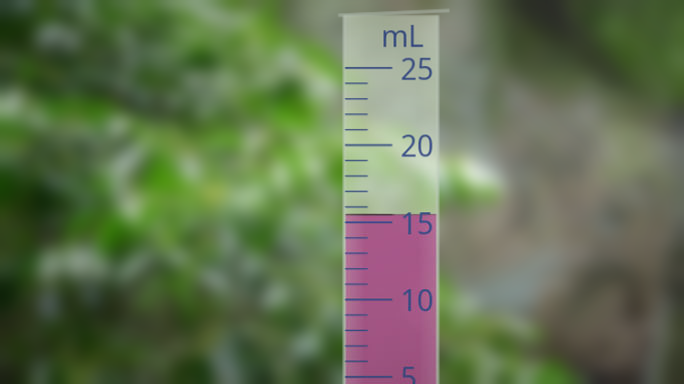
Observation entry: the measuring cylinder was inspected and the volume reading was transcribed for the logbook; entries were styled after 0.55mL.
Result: 15.5mL
